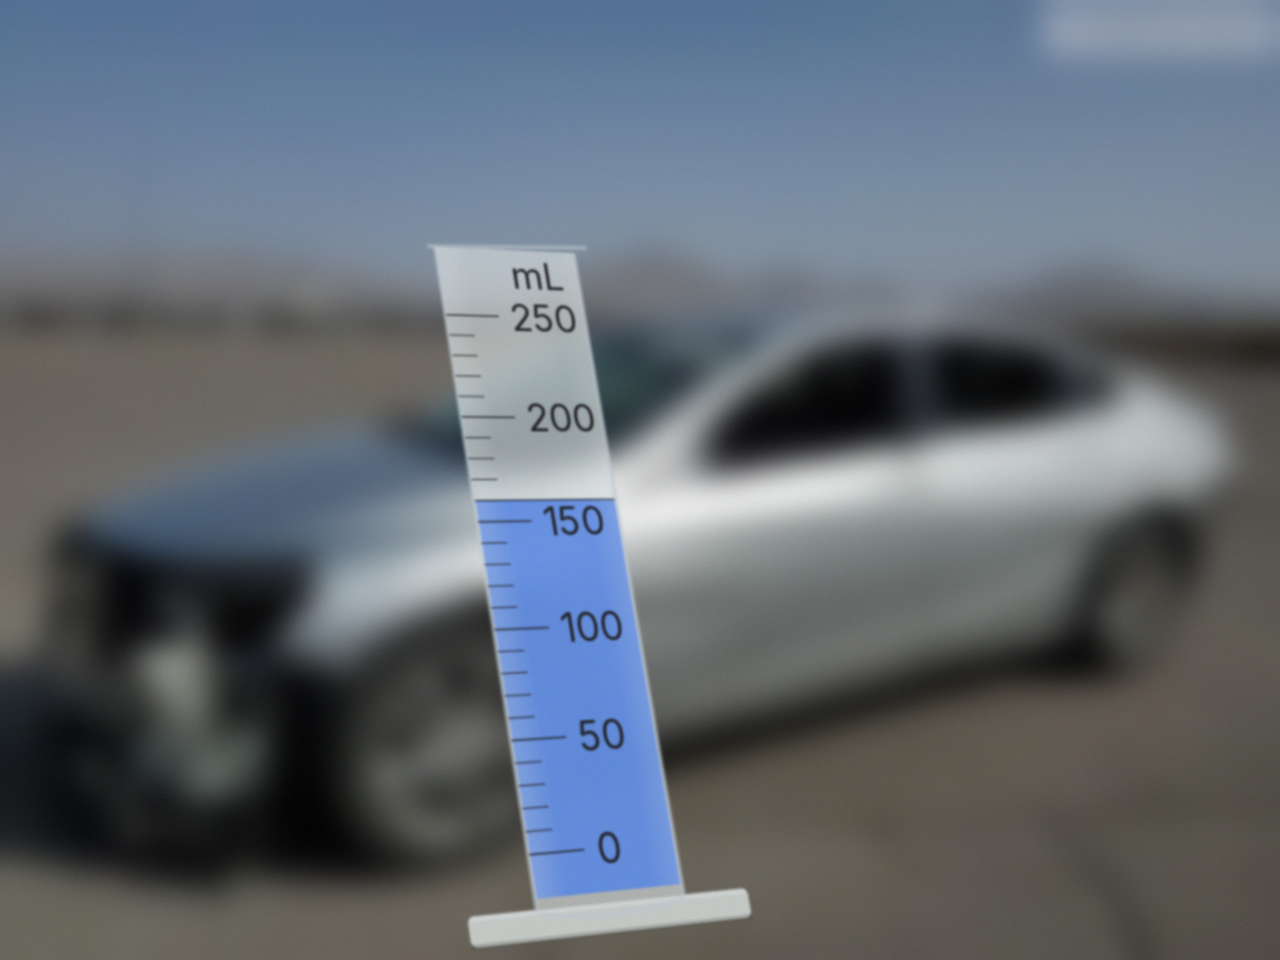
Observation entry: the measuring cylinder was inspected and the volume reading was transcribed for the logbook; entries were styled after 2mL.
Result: 160mL
